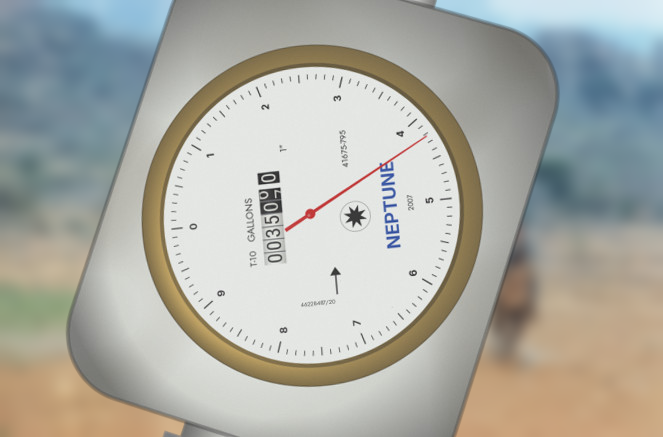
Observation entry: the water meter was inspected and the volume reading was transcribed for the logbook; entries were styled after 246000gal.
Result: 35064.2gal
